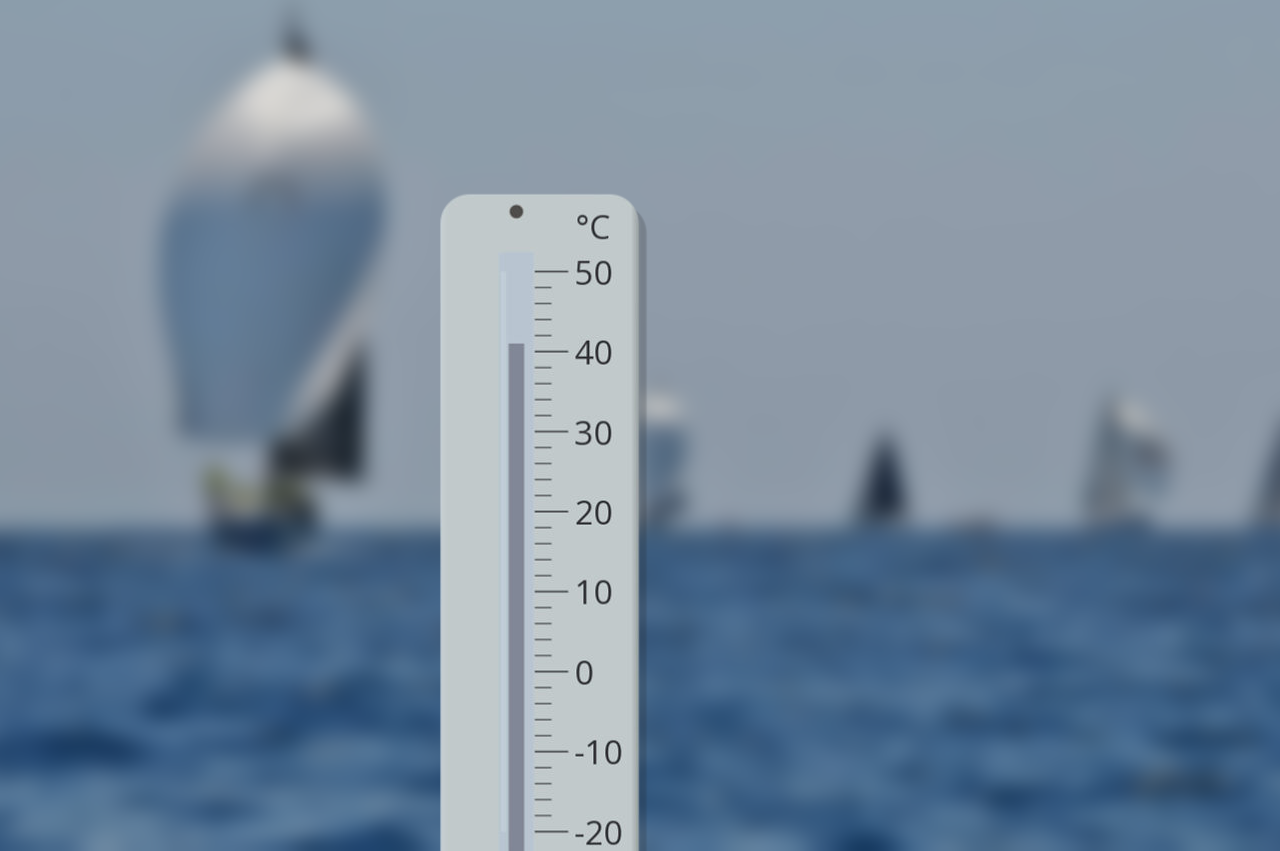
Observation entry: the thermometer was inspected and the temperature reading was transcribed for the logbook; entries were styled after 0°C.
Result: 41°C
